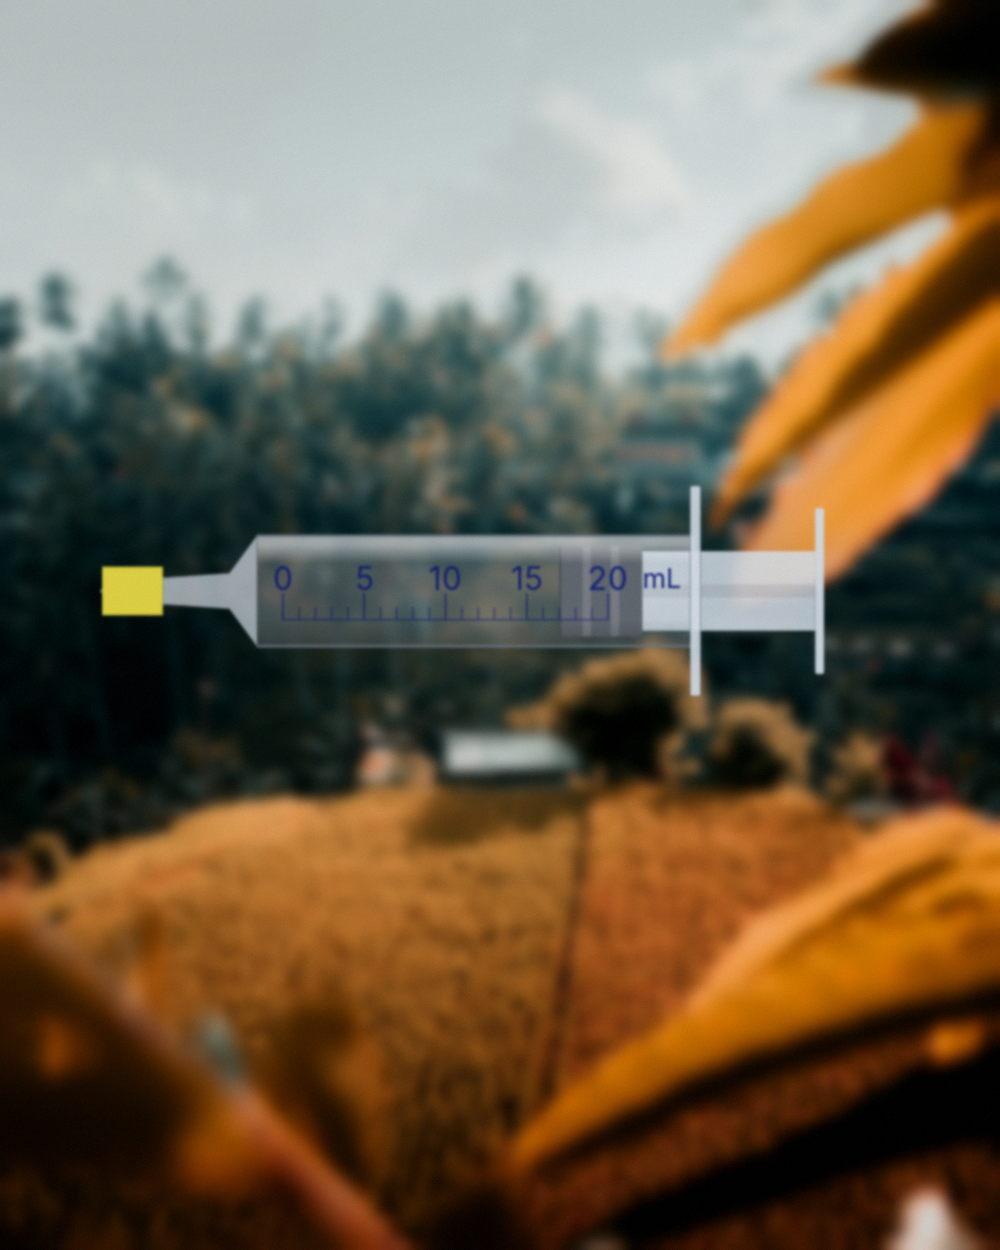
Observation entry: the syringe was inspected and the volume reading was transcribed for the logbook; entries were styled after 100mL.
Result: 17mL
